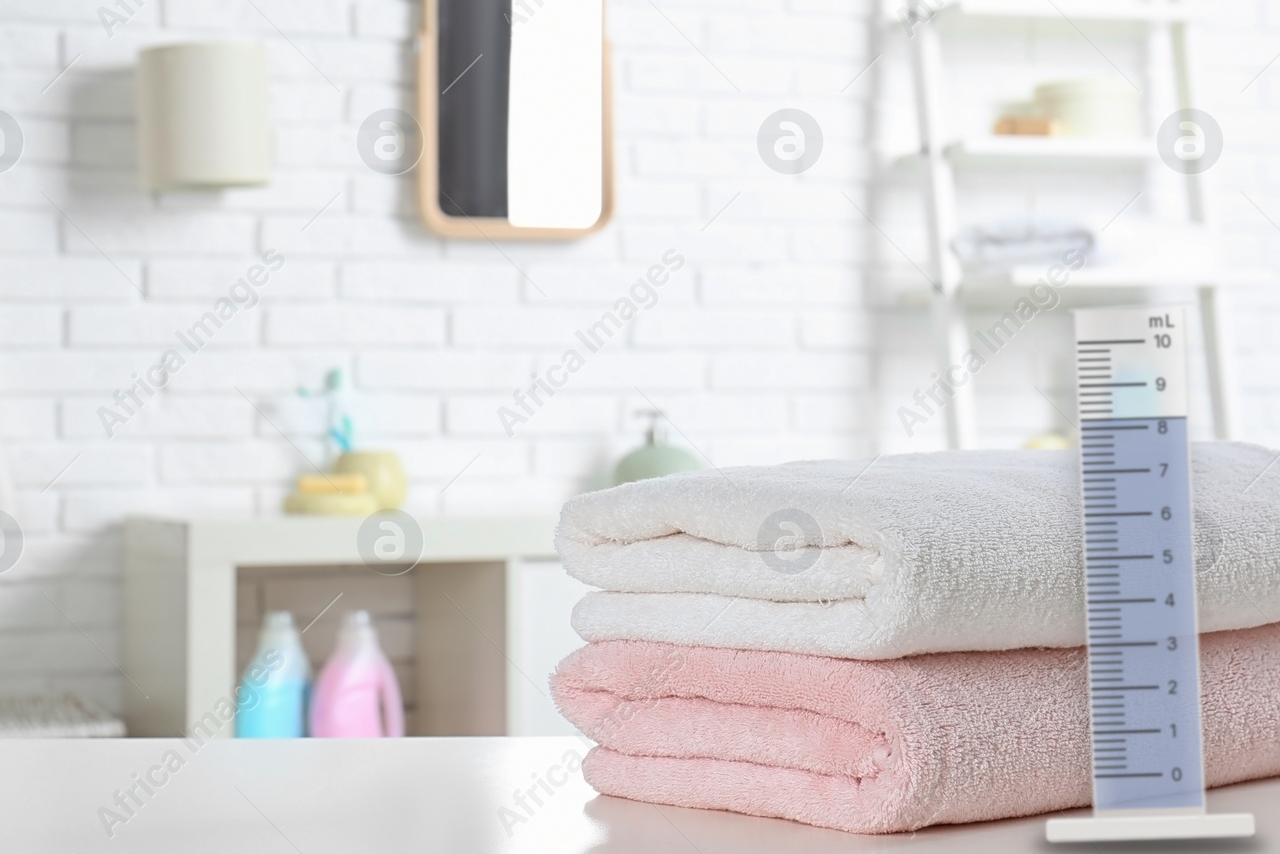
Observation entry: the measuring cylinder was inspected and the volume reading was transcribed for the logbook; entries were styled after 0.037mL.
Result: 8.2mL
